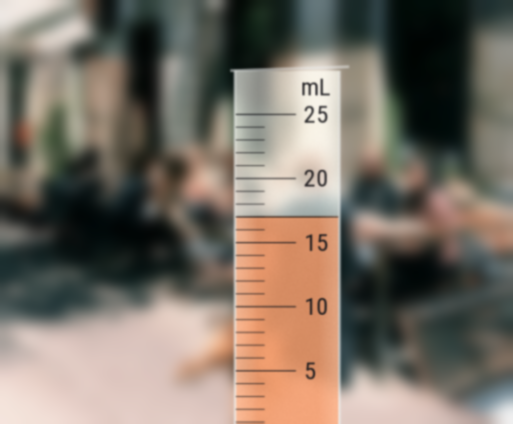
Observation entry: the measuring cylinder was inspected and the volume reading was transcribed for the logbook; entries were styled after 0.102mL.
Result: 17mL
